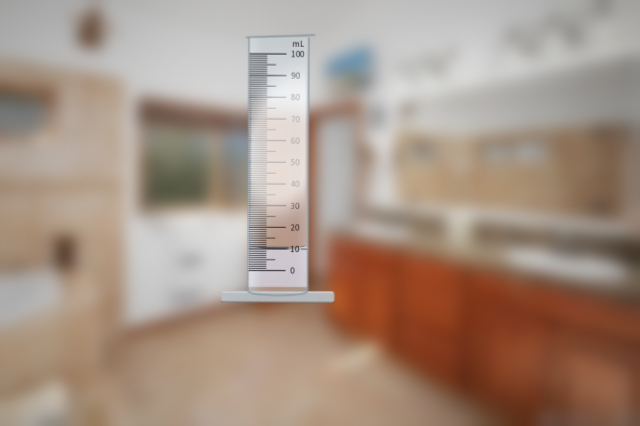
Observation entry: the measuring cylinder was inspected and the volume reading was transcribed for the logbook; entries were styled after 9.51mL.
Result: 10mL
